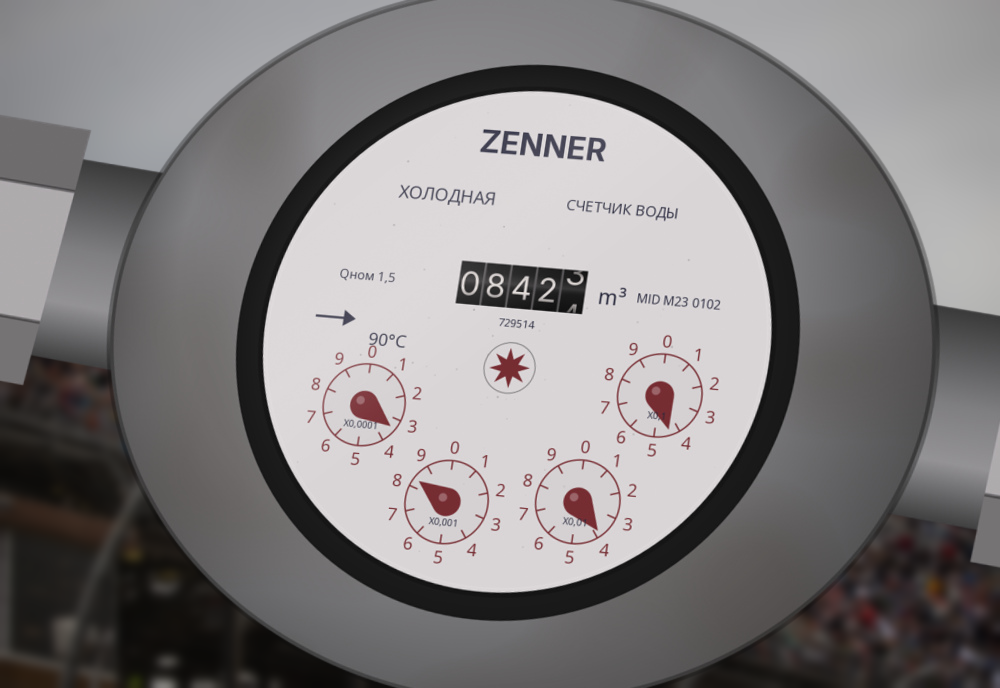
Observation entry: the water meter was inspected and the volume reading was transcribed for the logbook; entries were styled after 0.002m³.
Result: 8423.4383m³
